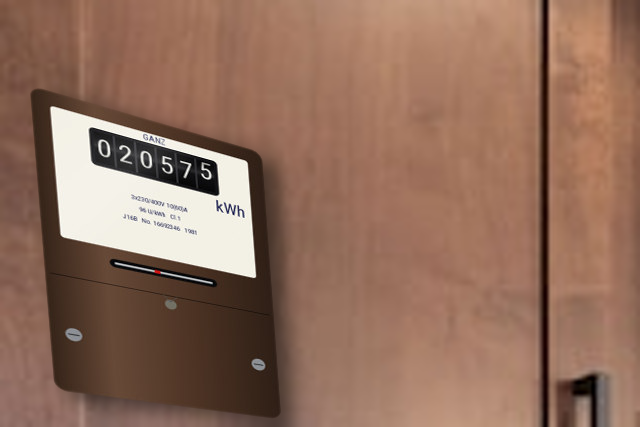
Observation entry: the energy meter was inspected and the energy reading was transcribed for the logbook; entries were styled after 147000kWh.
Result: 20575kWh
